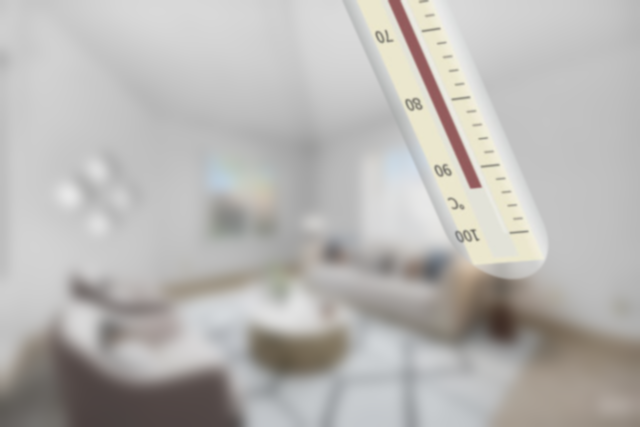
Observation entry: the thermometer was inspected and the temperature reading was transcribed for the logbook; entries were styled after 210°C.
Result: 93°C
